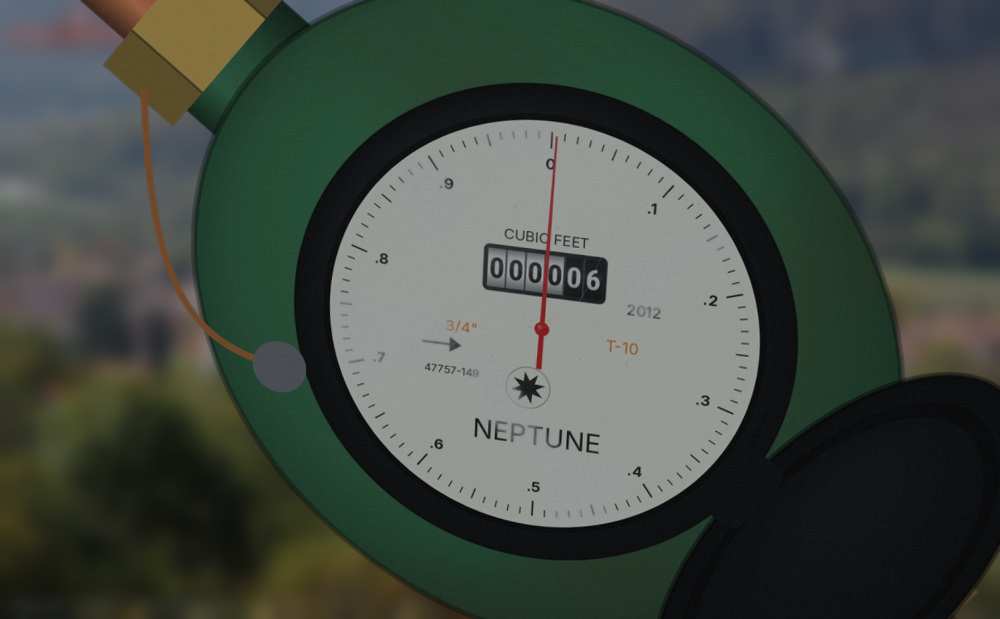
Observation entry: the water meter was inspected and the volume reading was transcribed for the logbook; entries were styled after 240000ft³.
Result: 6.00ft³
